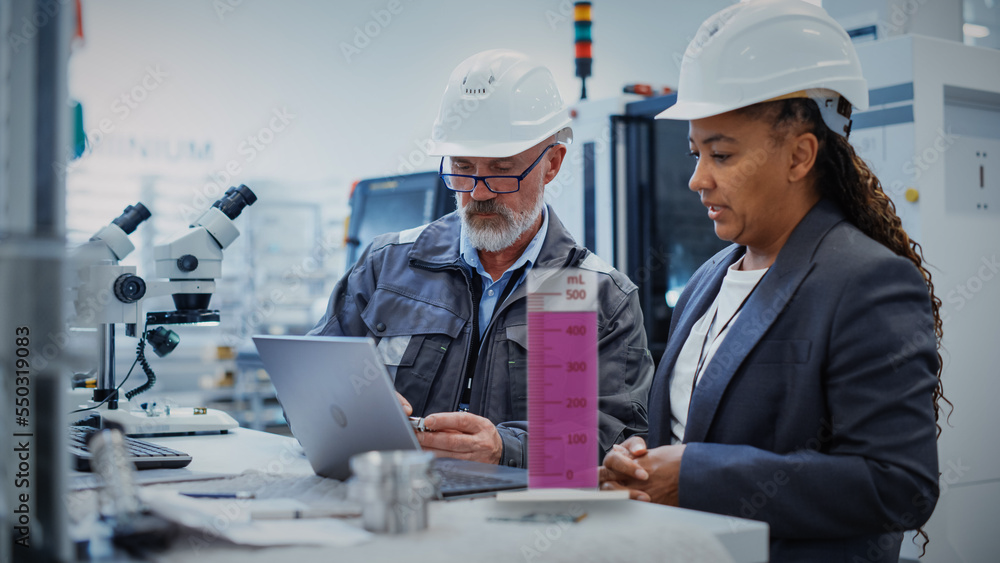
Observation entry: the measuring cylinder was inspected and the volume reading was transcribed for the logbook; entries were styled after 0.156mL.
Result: 450mL
